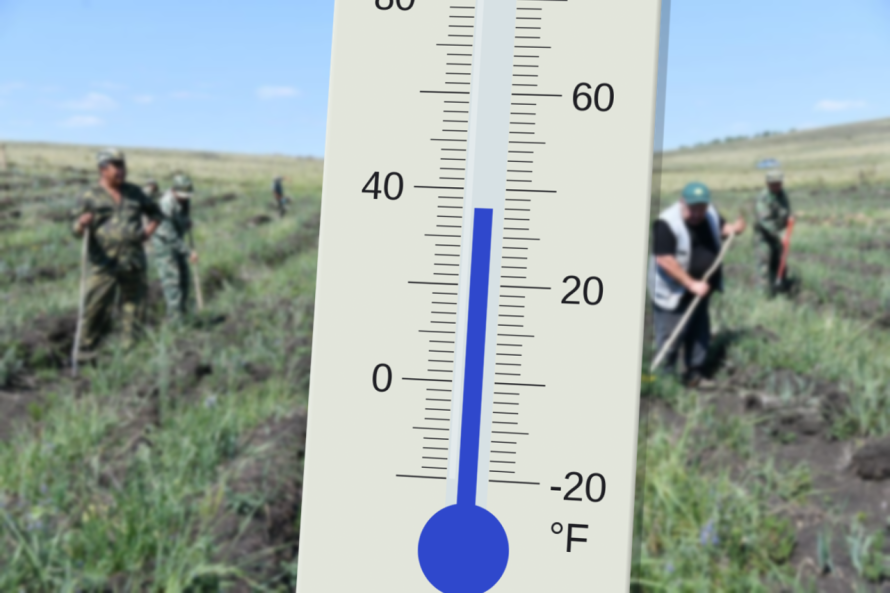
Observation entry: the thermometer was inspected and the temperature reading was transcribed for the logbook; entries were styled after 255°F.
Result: 36°F
